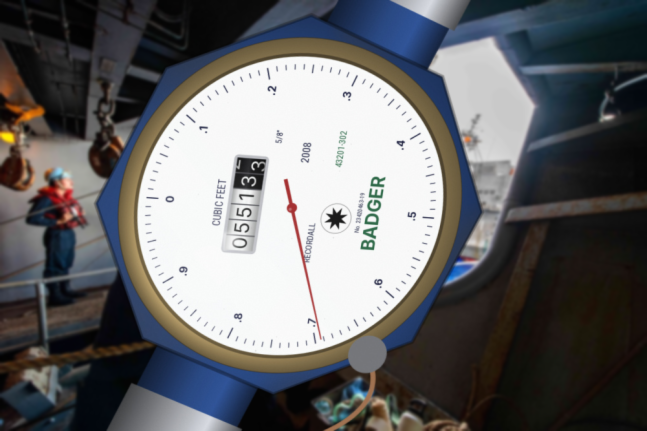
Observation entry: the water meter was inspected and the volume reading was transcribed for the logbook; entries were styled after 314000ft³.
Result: 55132.69ft³
